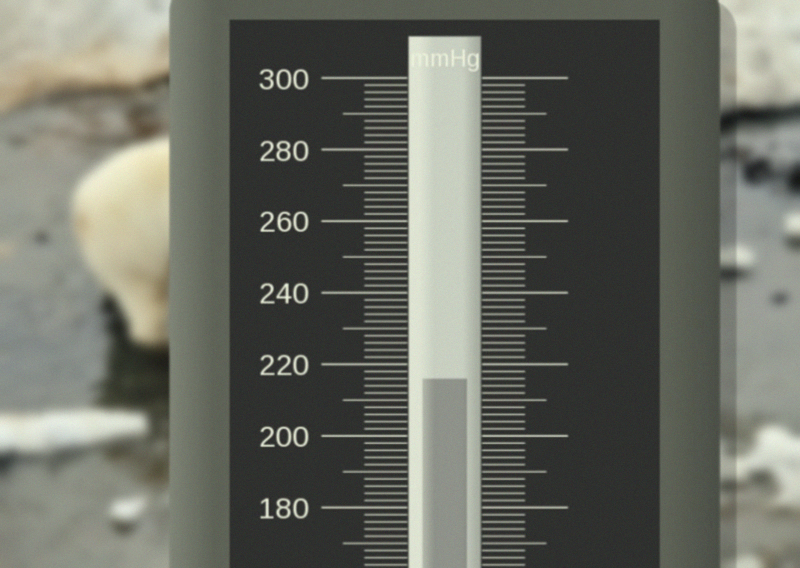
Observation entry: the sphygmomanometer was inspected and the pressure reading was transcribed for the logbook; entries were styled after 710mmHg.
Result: 216mmHg
